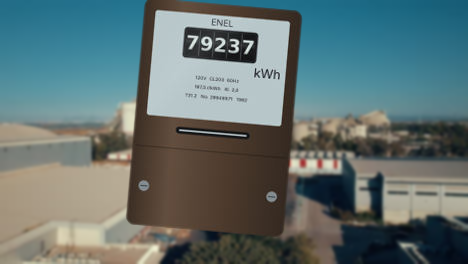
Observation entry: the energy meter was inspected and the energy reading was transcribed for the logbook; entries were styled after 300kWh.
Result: 79237kWh
